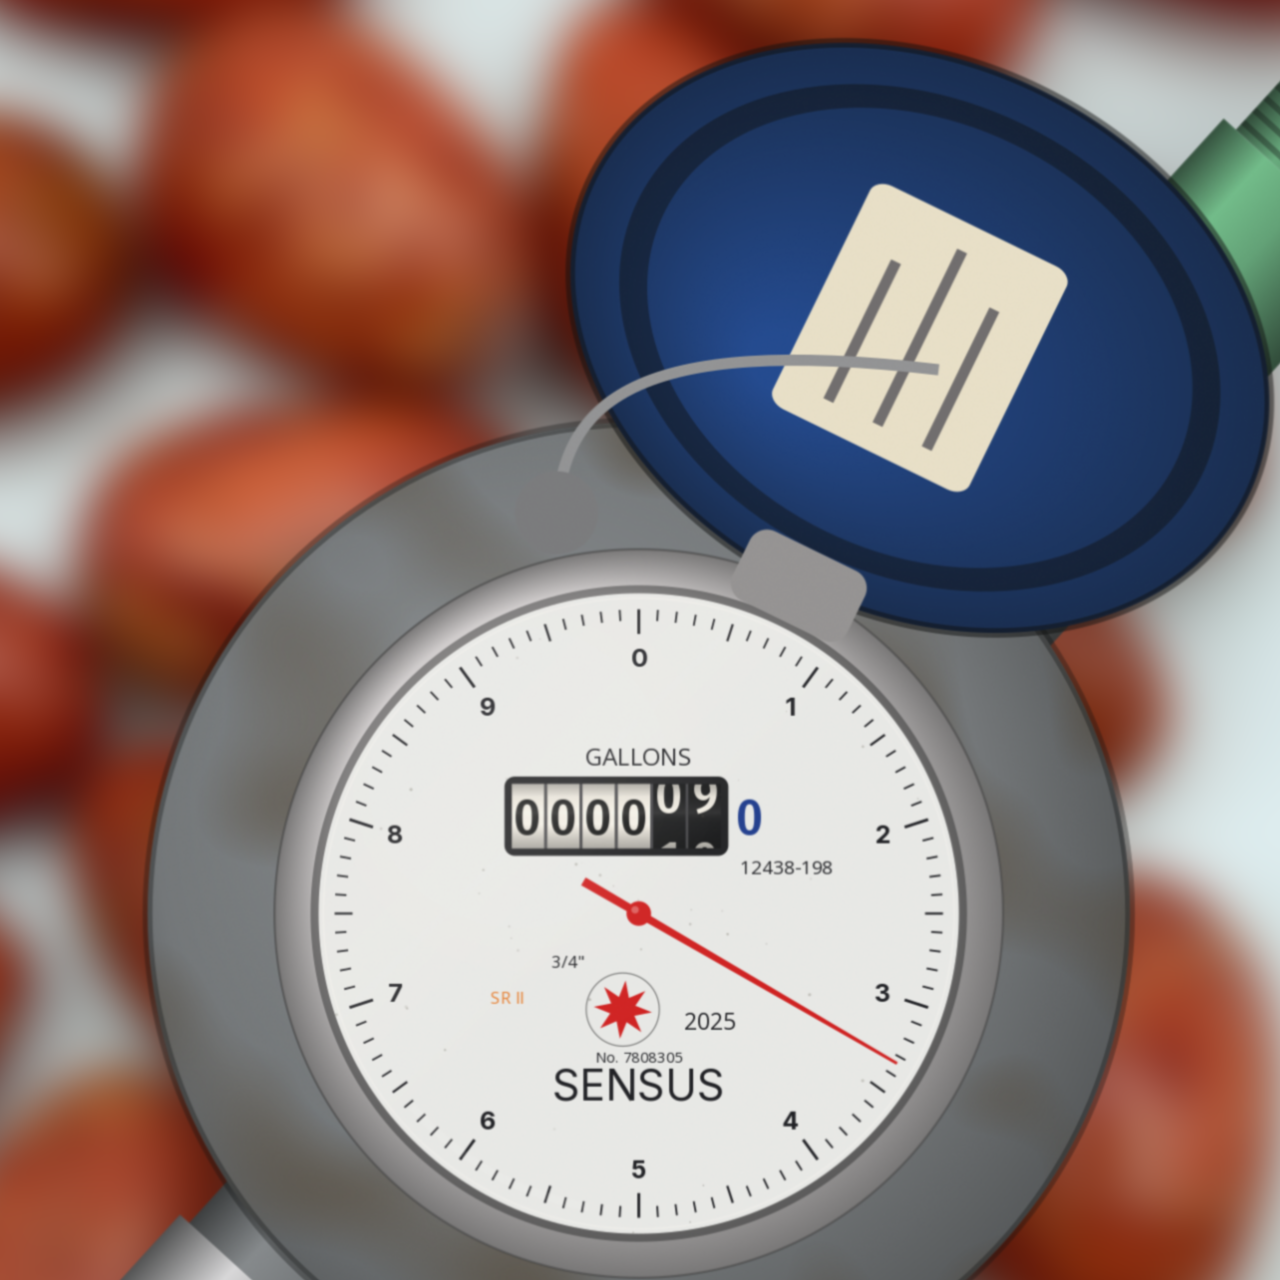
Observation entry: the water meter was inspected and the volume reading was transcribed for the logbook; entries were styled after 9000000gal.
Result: 93.3gal
